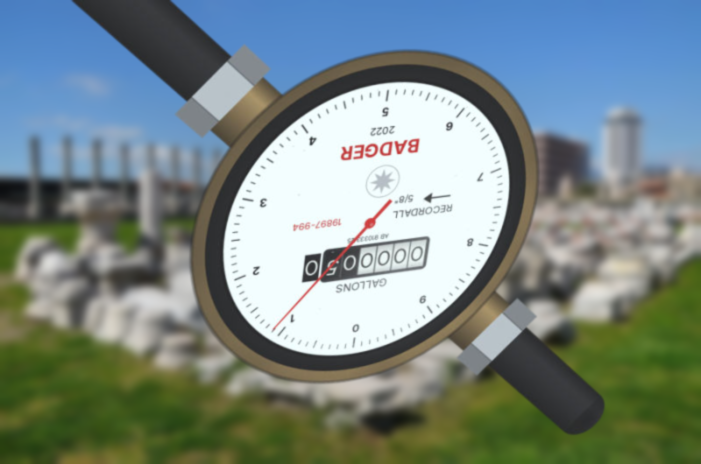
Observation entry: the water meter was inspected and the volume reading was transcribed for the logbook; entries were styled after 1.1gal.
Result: 51.1gal
